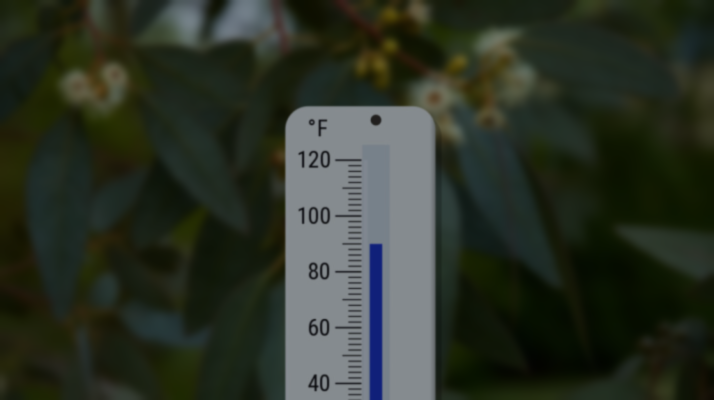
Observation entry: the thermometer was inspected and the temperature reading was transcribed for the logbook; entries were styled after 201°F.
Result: 90°F
